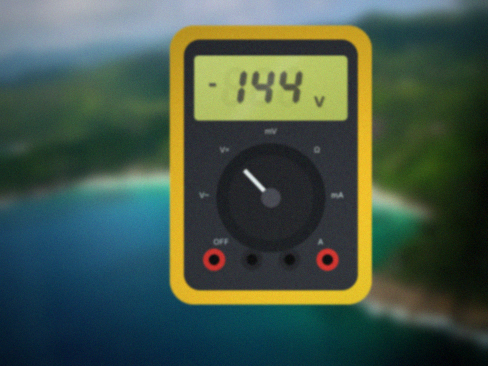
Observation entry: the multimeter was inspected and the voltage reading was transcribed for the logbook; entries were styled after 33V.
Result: -144V
